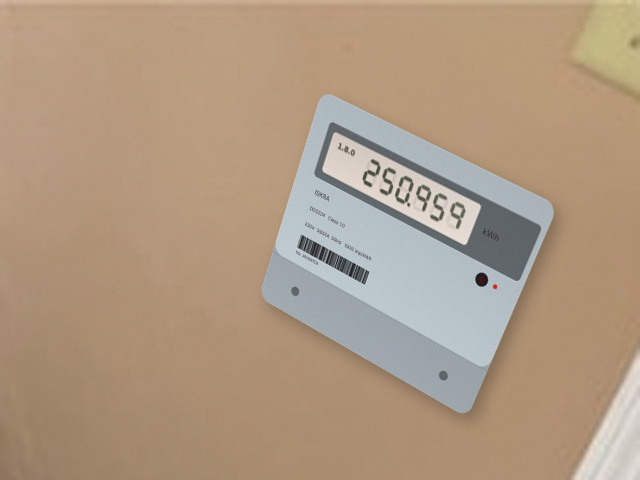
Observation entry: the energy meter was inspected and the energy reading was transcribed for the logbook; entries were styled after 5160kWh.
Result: 250.959kWh
